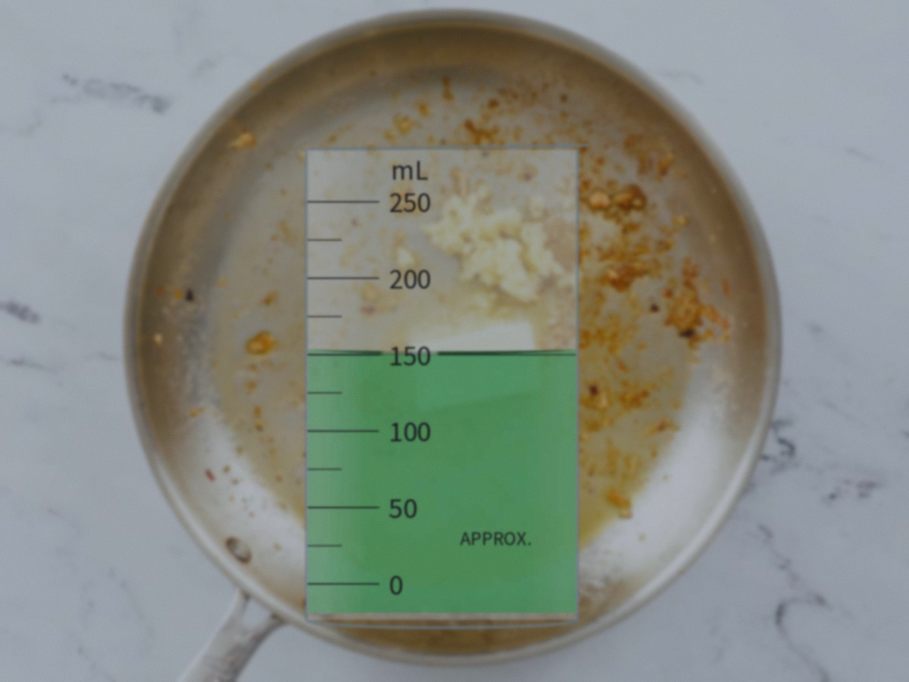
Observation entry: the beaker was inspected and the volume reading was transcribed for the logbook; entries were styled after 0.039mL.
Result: 150mL
